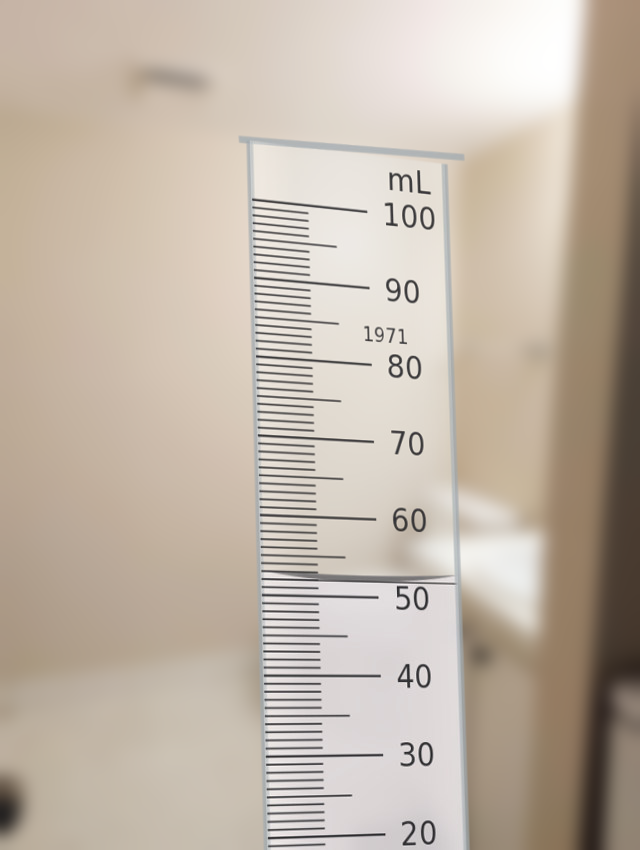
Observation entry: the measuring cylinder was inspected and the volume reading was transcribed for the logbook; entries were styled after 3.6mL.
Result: 52mL
